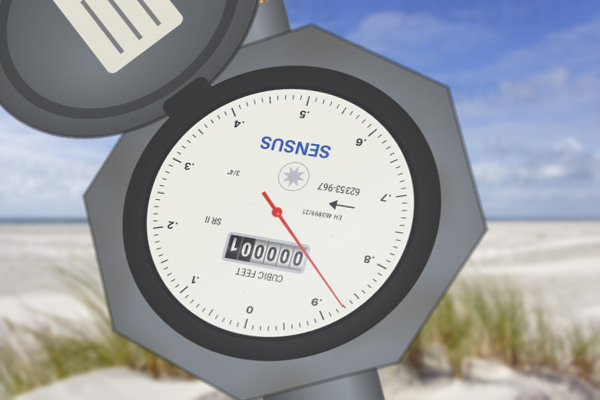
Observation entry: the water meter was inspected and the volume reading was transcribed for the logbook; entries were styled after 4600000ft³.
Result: 0.87ft³
